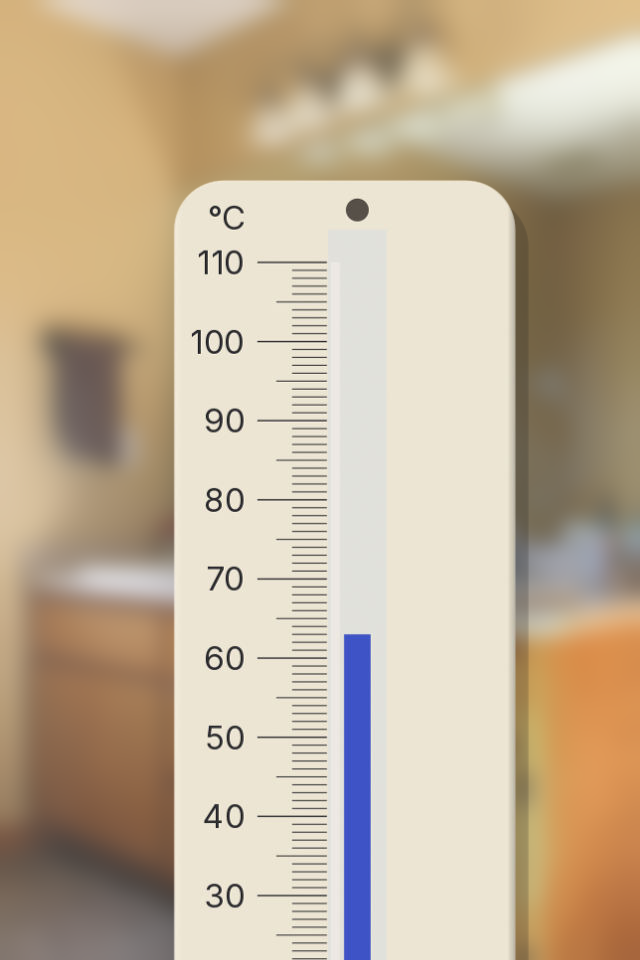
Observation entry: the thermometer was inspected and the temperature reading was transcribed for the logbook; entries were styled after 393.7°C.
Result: 63°C
